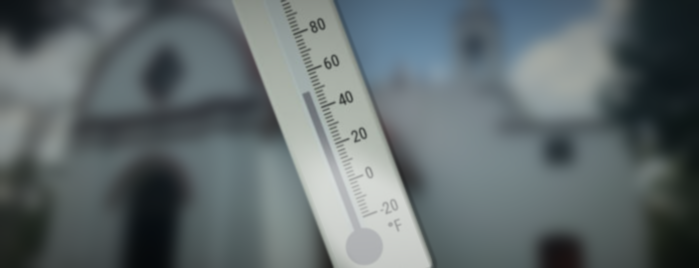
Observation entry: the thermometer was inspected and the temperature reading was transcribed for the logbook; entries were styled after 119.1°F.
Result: 50°F
